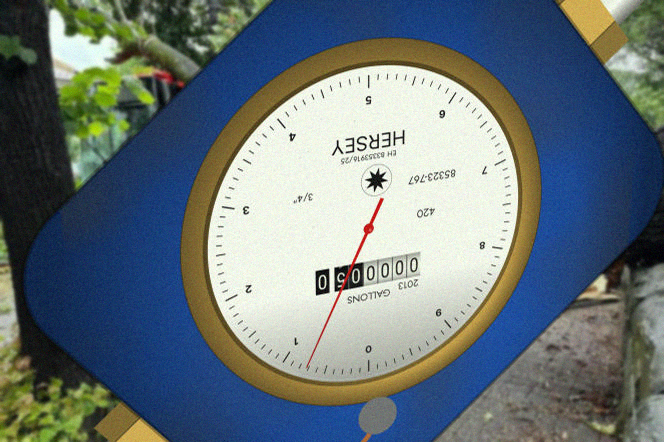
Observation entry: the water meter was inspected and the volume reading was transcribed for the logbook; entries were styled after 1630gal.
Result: 50.7gal
